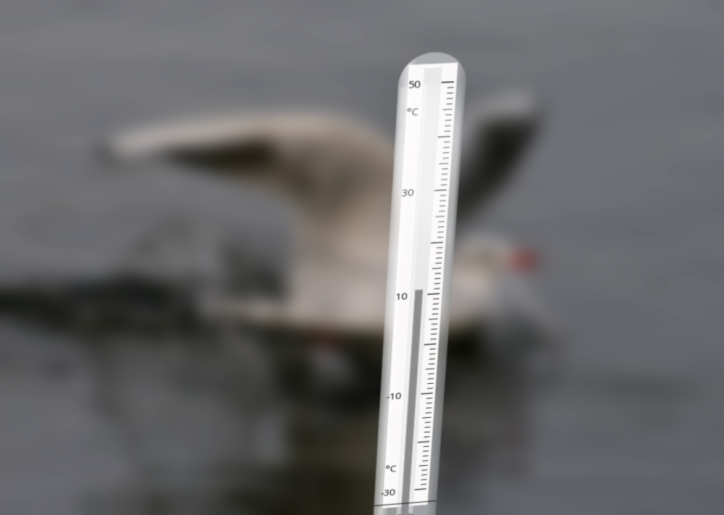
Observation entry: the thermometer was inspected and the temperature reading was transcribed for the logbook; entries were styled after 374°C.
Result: 11°C
